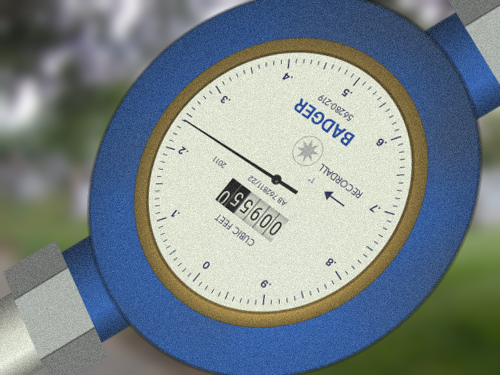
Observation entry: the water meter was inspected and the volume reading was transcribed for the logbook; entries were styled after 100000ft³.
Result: 9550.24ft³
